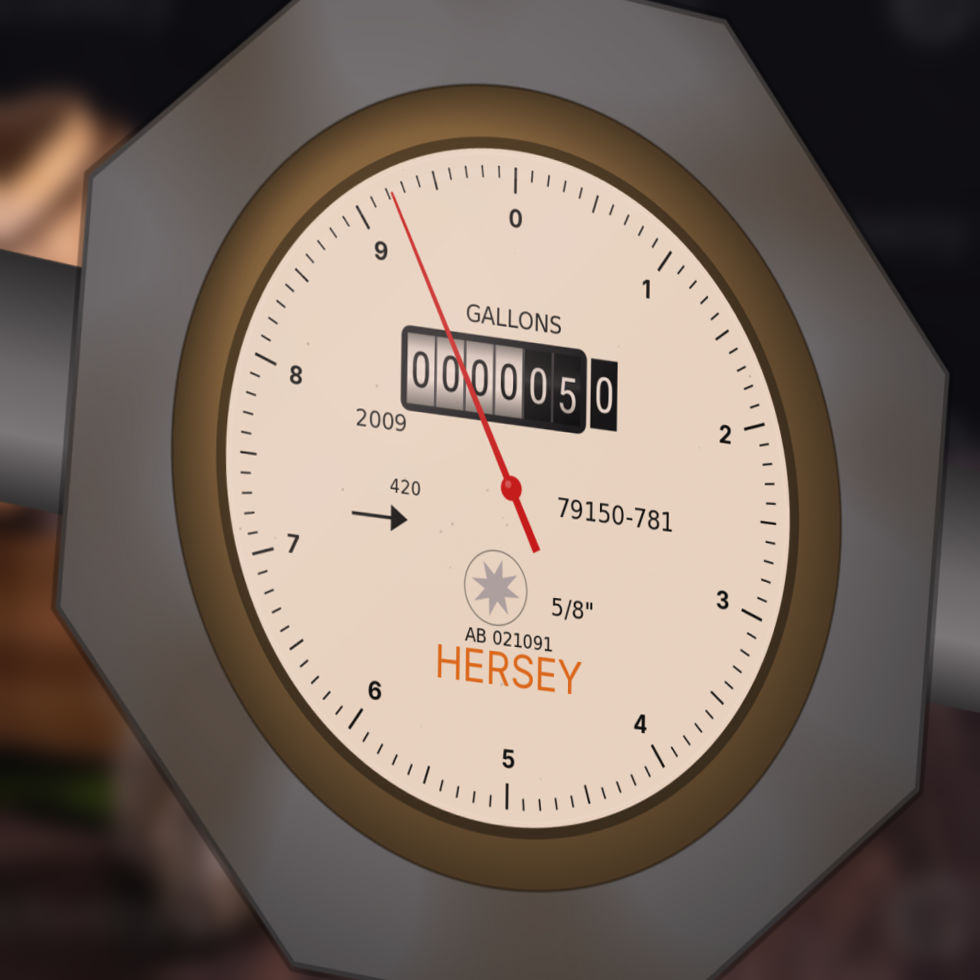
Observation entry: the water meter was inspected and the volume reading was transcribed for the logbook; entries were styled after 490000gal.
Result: 49.2gal
